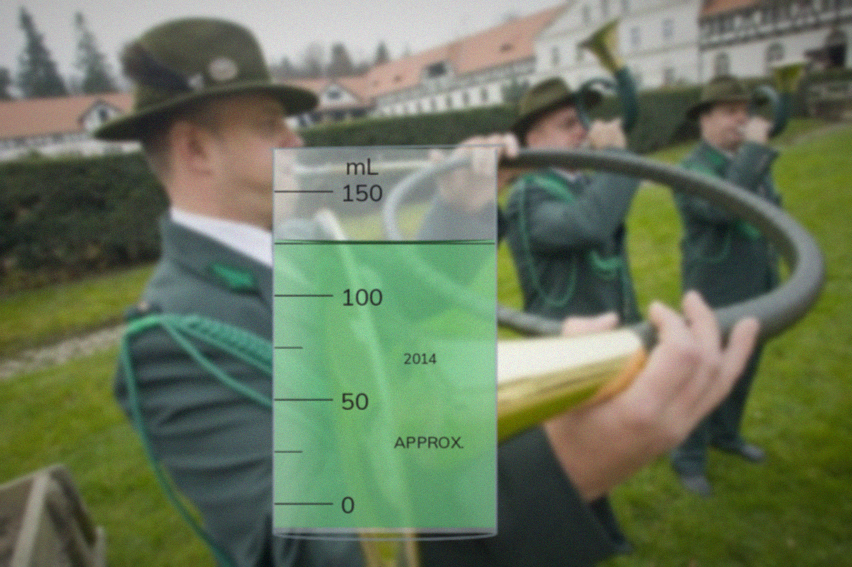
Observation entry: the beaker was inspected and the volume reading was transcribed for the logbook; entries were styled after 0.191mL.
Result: 125mL
